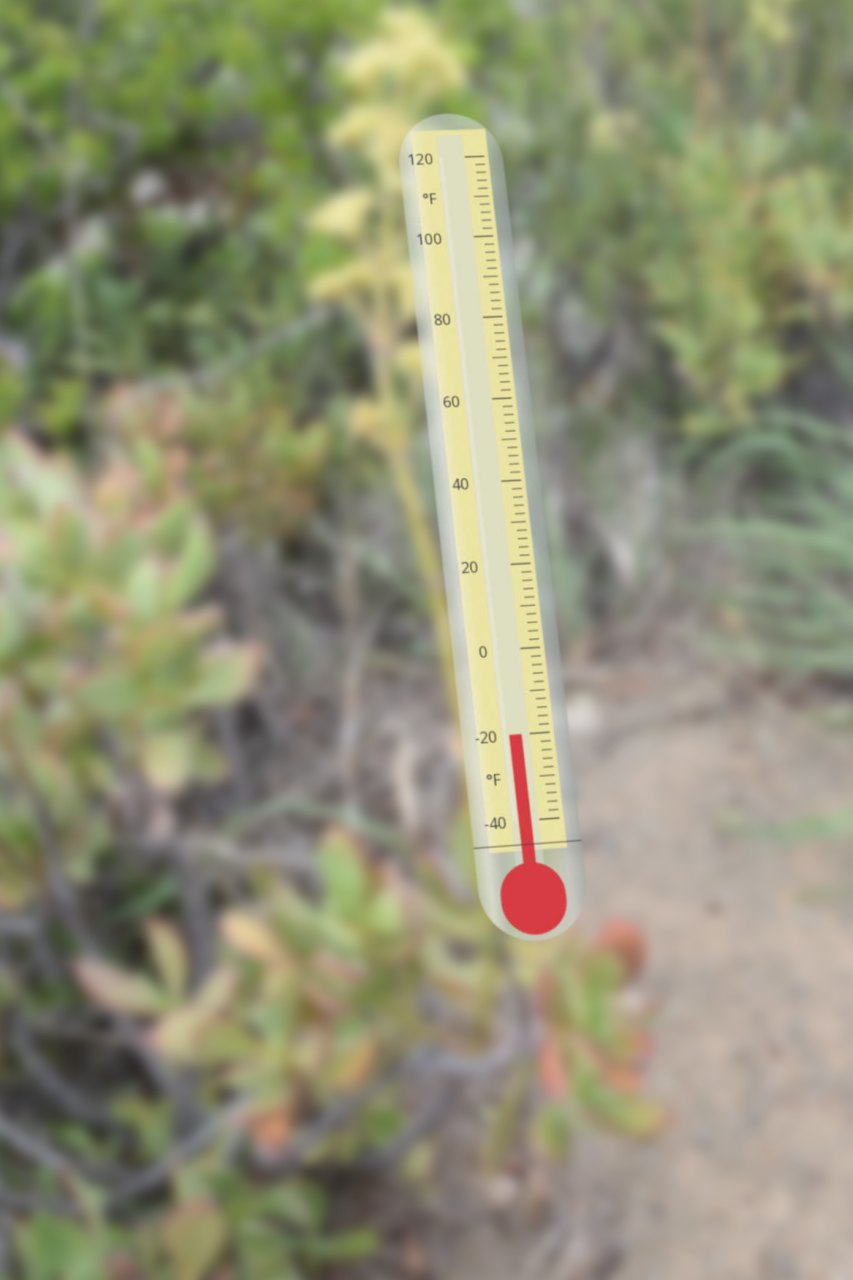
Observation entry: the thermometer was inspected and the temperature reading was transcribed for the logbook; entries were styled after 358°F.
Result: -20°F
